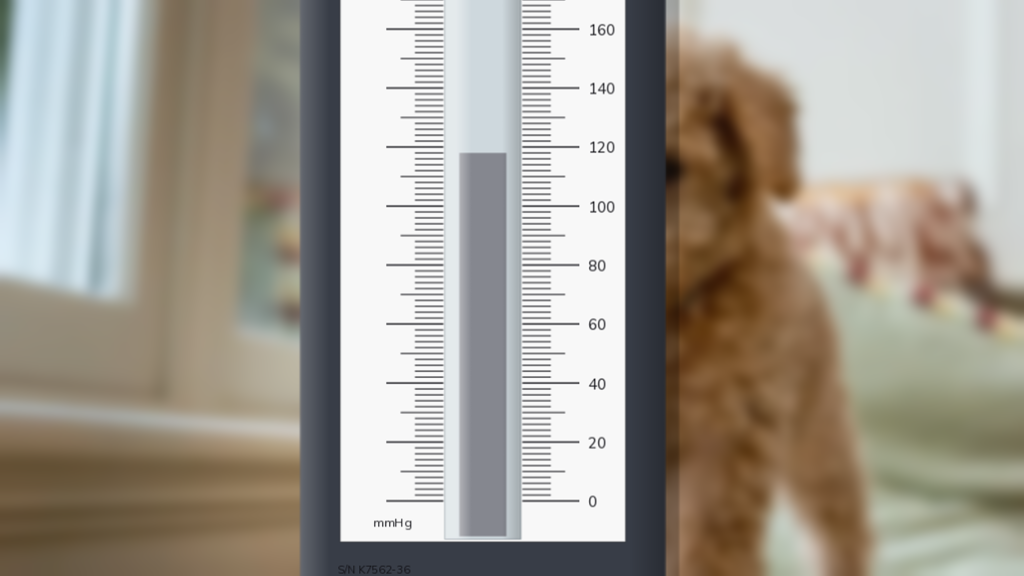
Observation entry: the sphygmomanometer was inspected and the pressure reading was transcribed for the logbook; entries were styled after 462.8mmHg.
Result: 118mmHg
